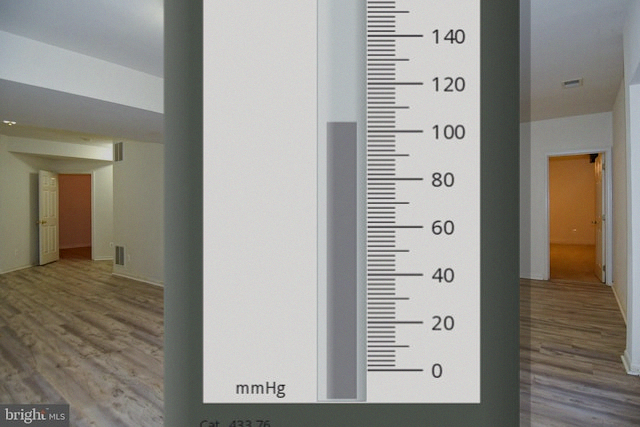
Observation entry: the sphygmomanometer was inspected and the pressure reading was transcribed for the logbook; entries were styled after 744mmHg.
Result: 104mmHg
